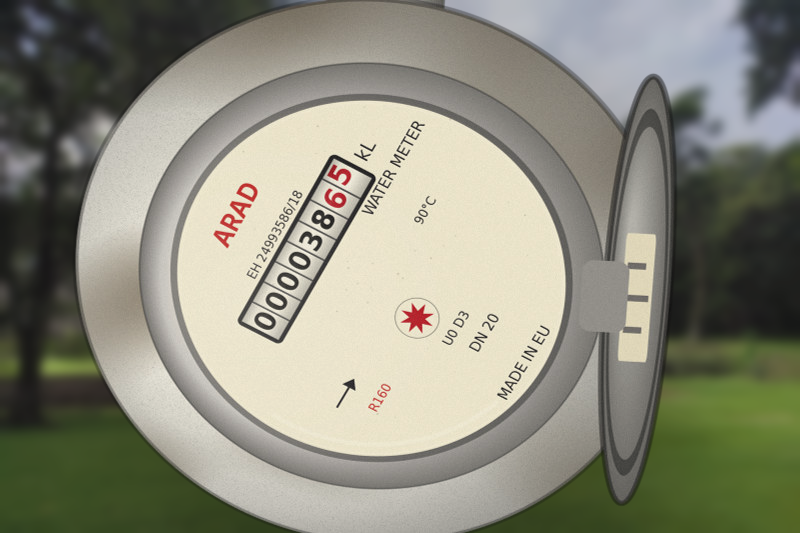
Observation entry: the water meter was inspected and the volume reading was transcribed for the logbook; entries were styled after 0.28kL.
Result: 38.65kL
